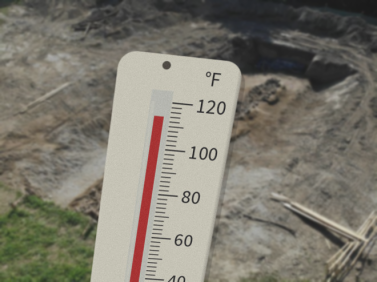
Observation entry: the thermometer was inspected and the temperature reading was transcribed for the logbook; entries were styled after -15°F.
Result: 114°F
